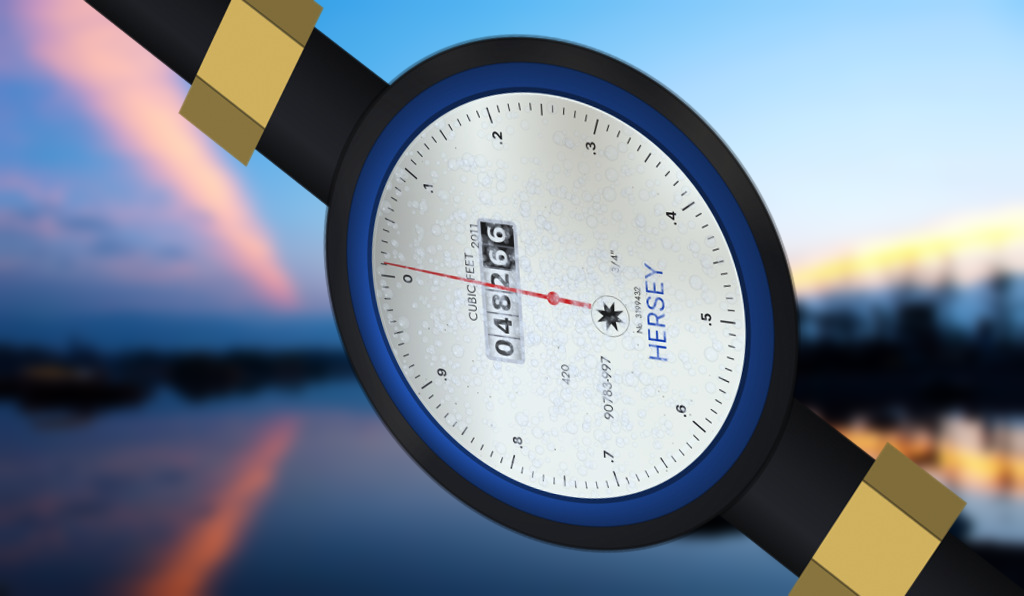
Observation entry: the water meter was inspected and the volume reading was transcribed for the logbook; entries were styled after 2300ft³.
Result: 48266.01ft³
